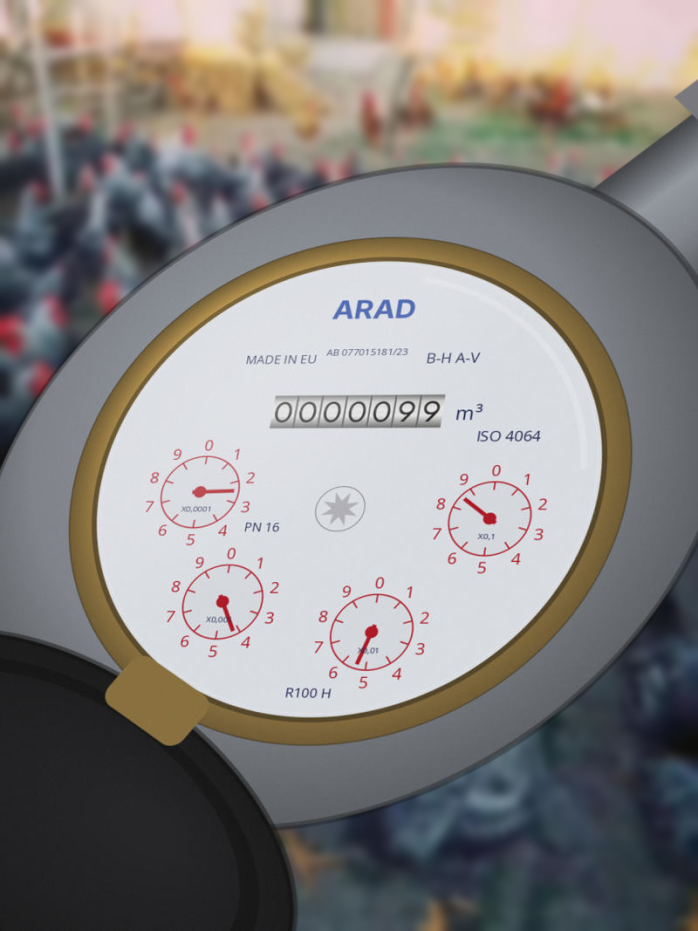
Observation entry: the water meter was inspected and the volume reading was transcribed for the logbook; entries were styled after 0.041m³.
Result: 99.8542m³
